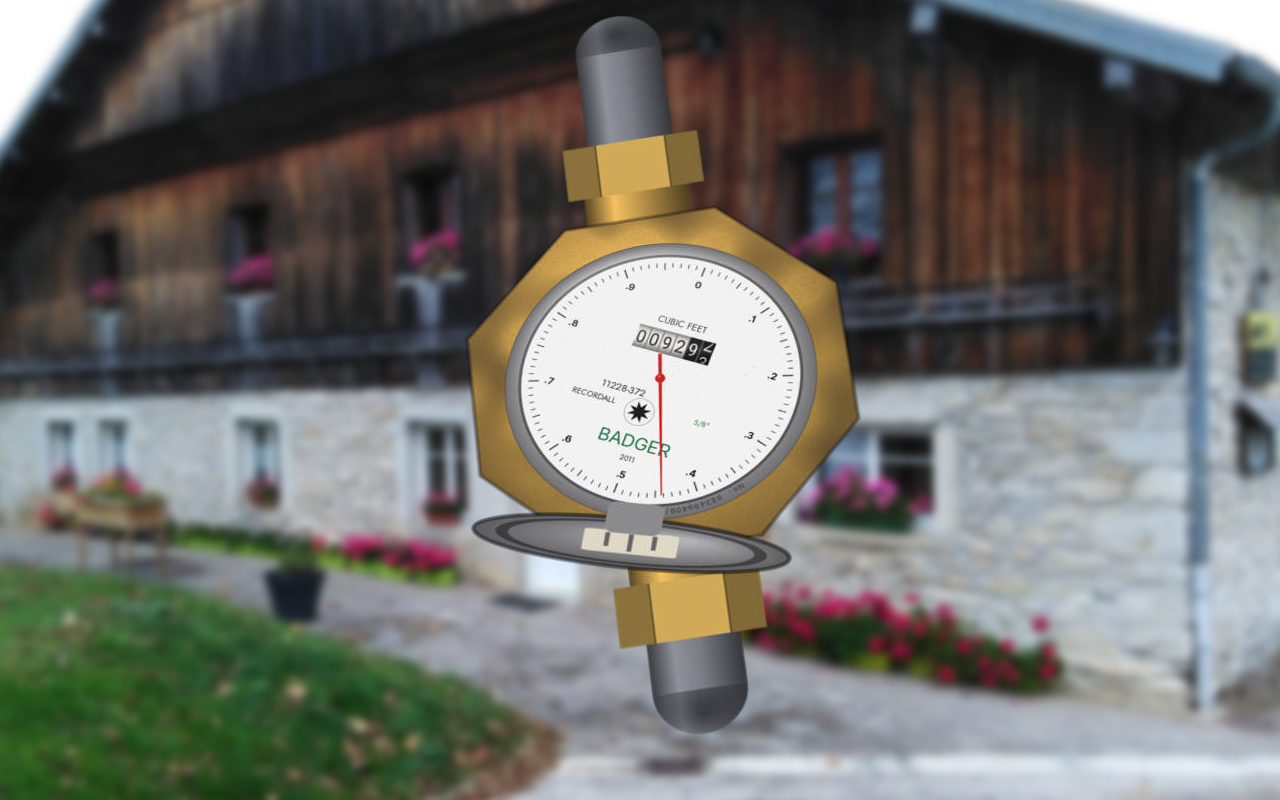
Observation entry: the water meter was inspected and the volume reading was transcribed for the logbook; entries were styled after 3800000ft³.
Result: 9292.44ft³
